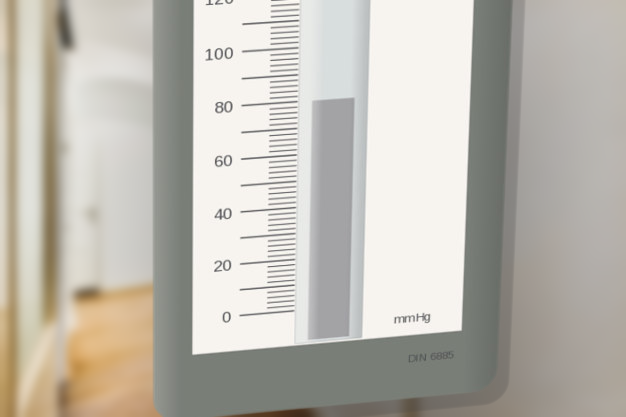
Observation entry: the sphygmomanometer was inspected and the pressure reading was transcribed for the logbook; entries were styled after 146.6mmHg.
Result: 80mmHg
